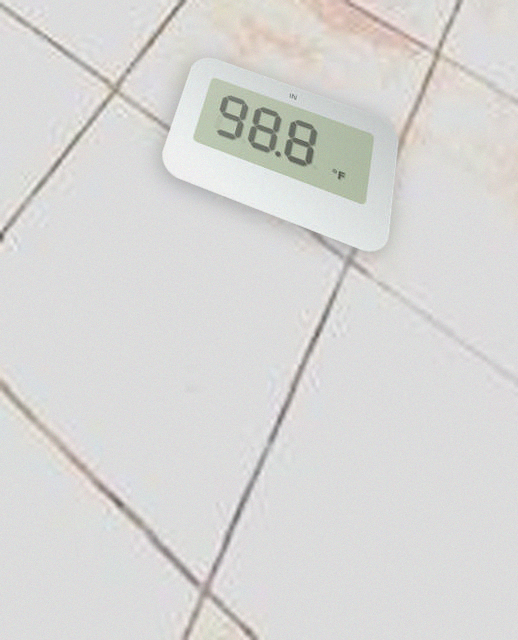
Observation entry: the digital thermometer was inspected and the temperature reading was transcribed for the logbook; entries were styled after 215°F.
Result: 98.8°F
